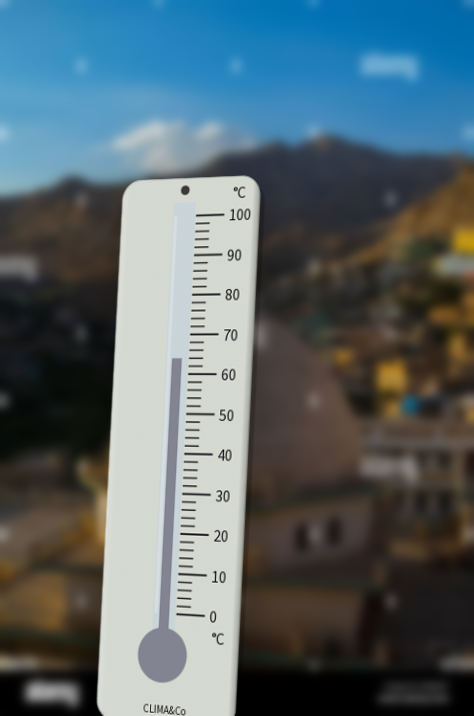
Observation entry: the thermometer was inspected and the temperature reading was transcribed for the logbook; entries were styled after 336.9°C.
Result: 64°C
